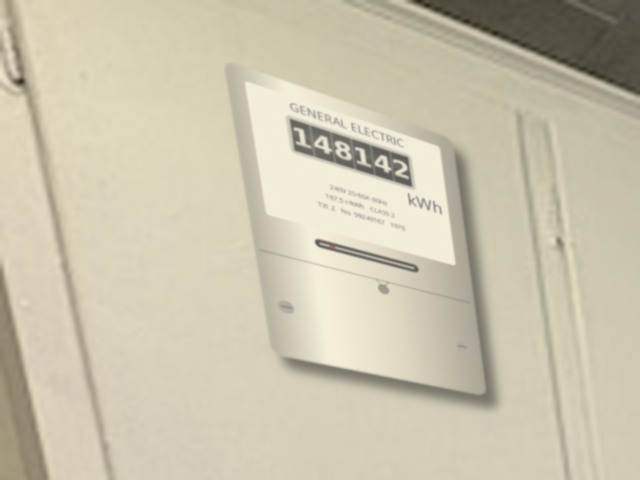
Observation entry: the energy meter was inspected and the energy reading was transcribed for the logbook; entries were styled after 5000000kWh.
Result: 148142kWh
